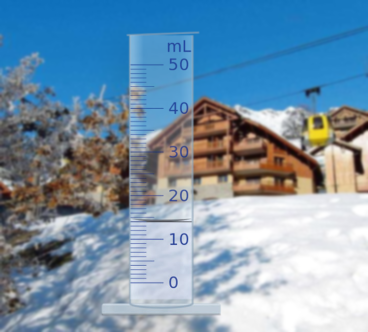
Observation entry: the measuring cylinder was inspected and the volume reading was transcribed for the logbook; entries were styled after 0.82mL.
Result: 14mL
